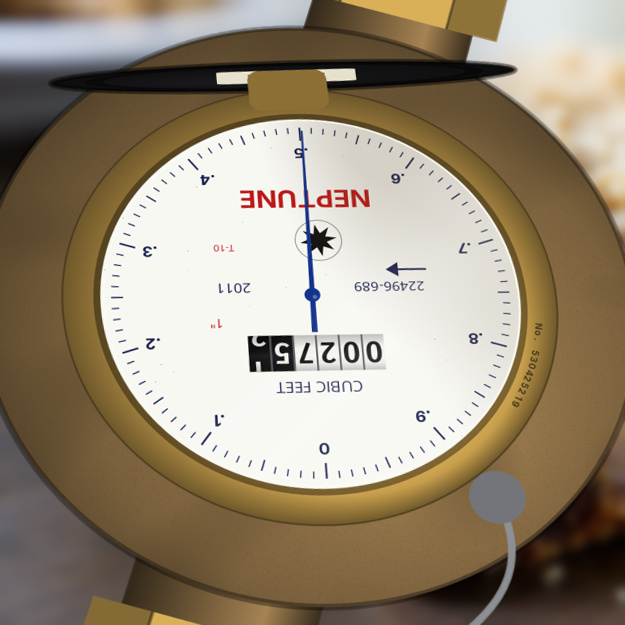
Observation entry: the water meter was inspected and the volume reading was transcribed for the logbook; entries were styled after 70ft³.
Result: 2751.50ft³
